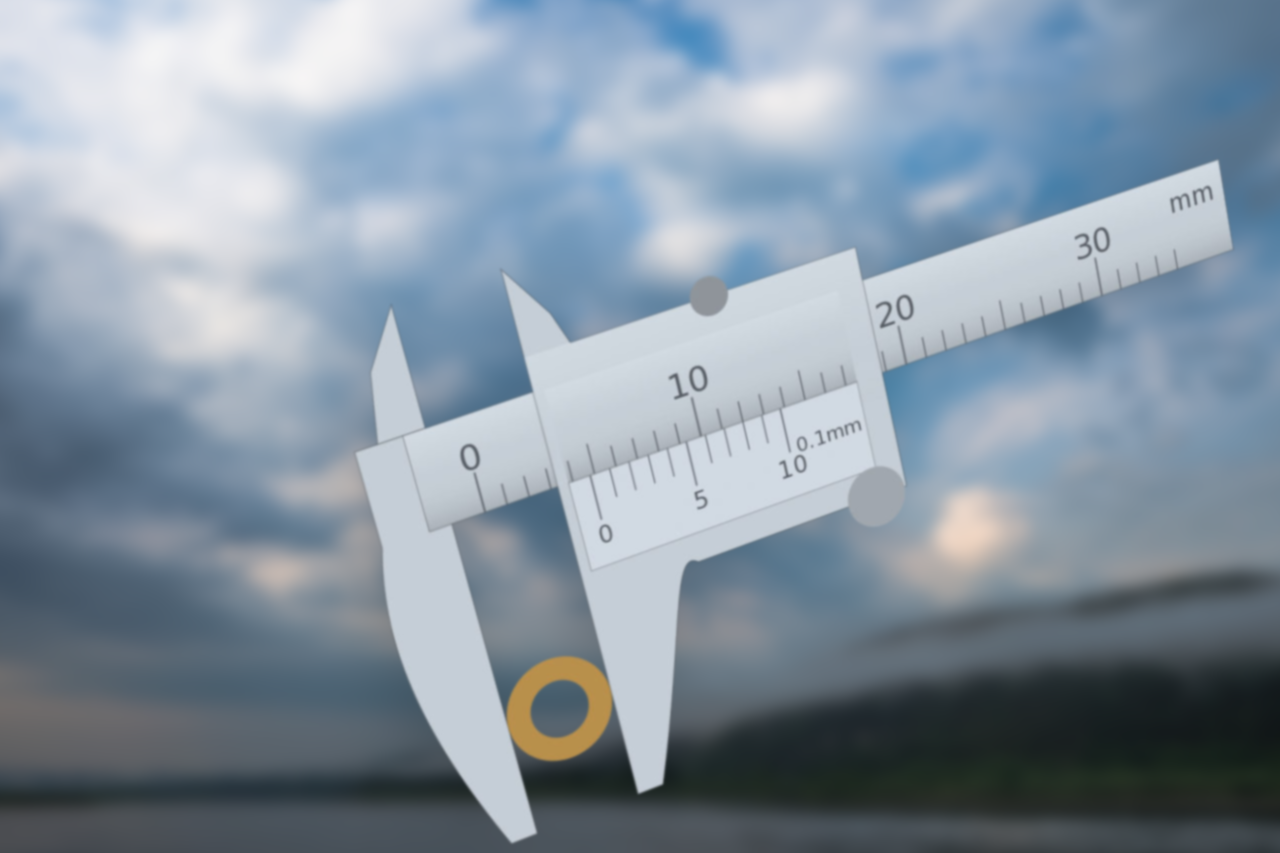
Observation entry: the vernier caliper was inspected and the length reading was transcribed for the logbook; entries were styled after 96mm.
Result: 4.8mm
